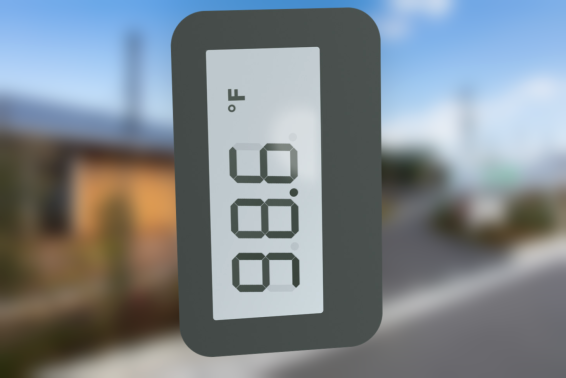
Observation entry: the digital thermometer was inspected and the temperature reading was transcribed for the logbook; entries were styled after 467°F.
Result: 98.6°F
